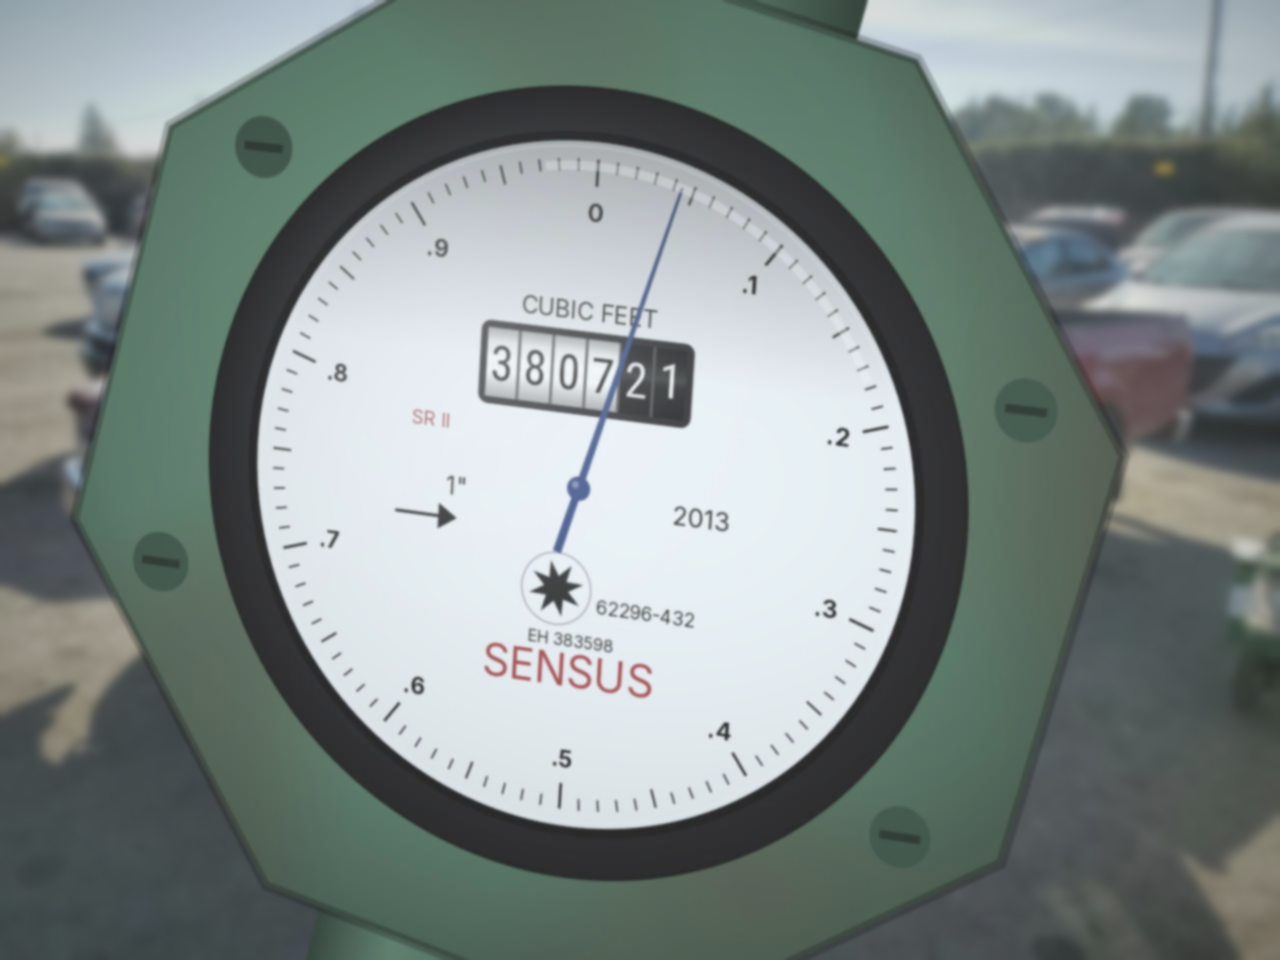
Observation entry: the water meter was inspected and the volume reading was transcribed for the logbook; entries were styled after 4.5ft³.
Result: 380721.04ft³
